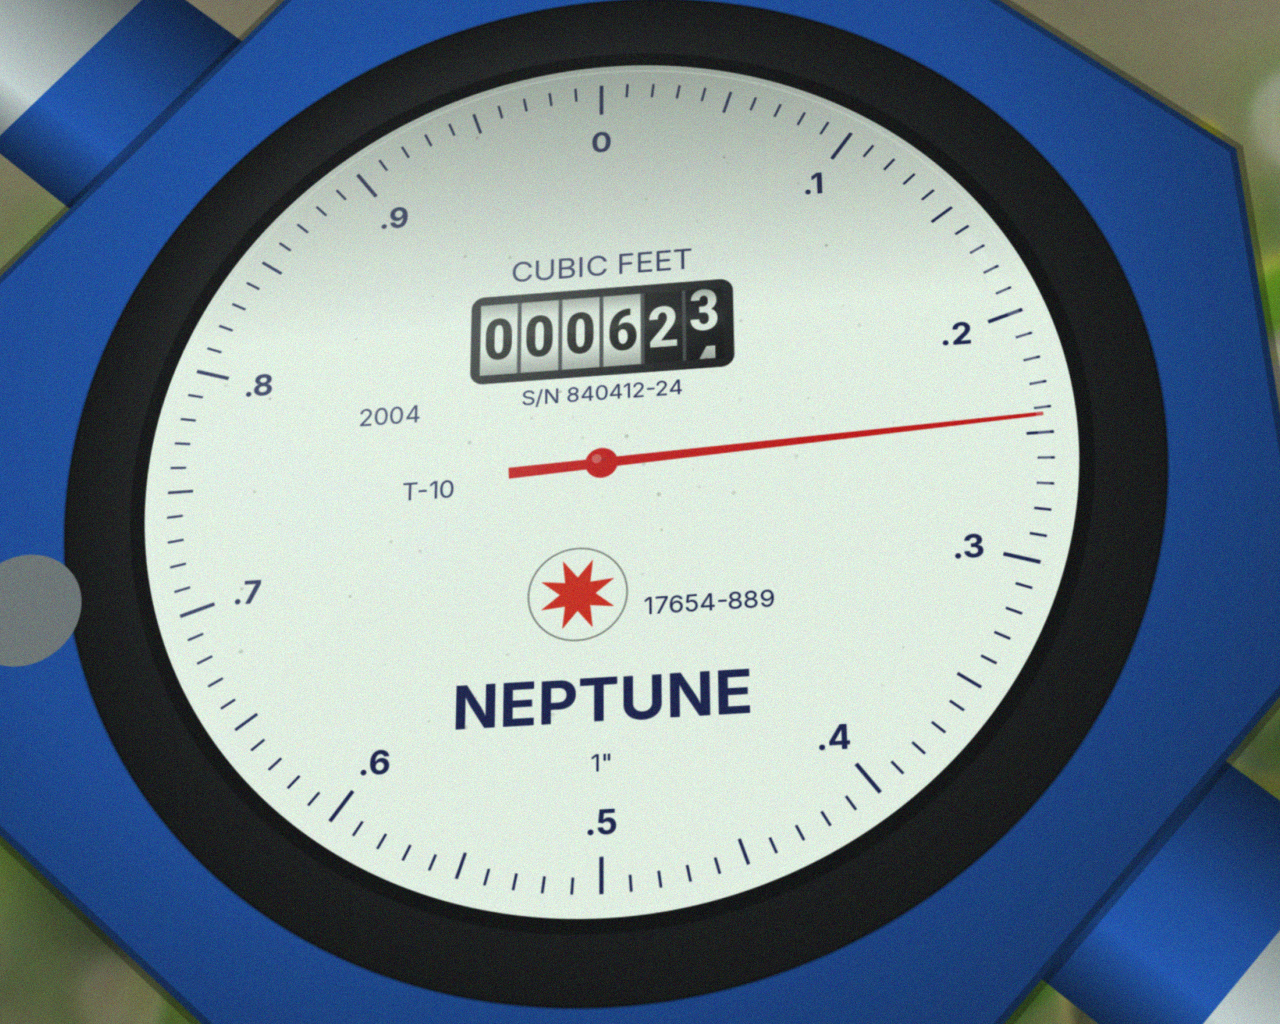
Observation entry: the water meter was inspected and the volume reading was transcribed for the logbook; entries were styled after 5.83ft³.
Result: 623.24ft³
